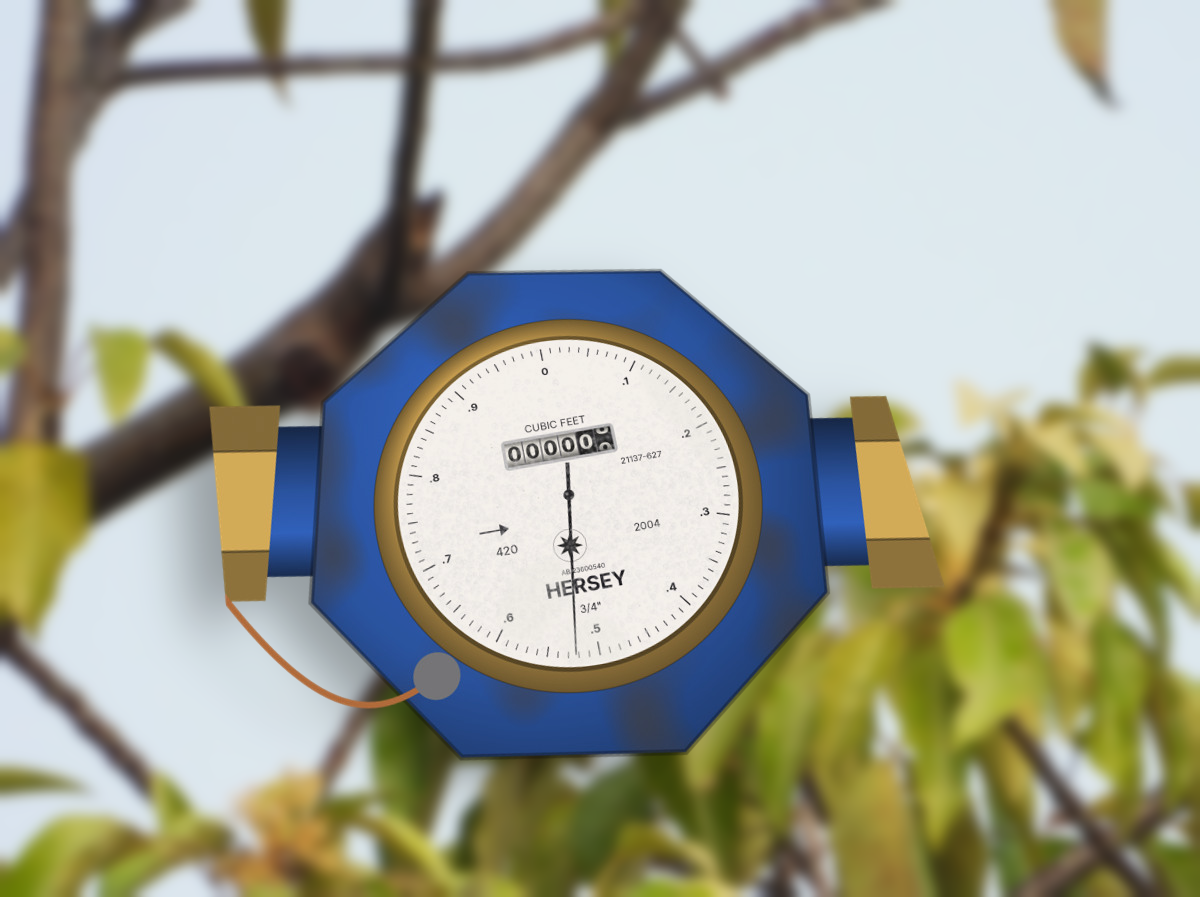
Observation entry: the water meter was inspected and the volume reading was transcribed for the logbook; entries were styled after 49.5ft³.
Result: 8.52ft³
